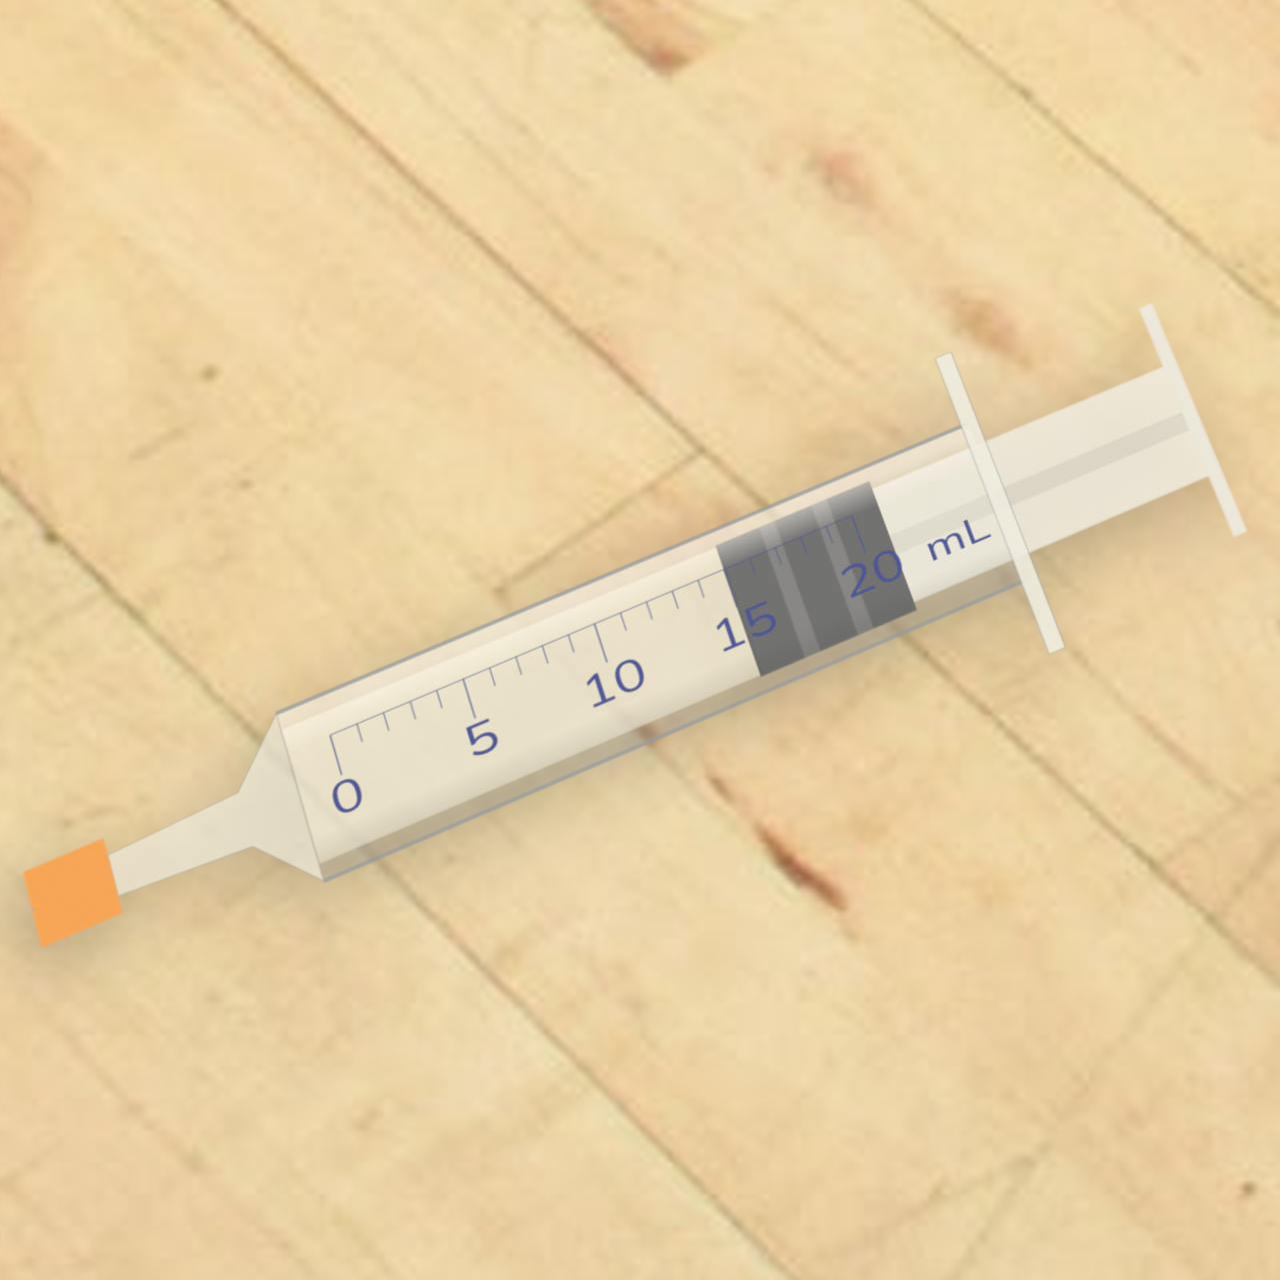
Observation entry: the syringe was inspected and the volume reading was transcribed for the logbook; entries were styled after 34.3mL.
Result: 15mL
